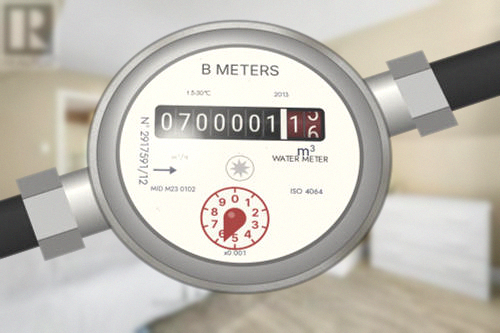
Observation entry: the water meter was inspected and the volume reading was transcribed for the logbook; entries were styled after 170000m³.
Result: 700001.155m³
